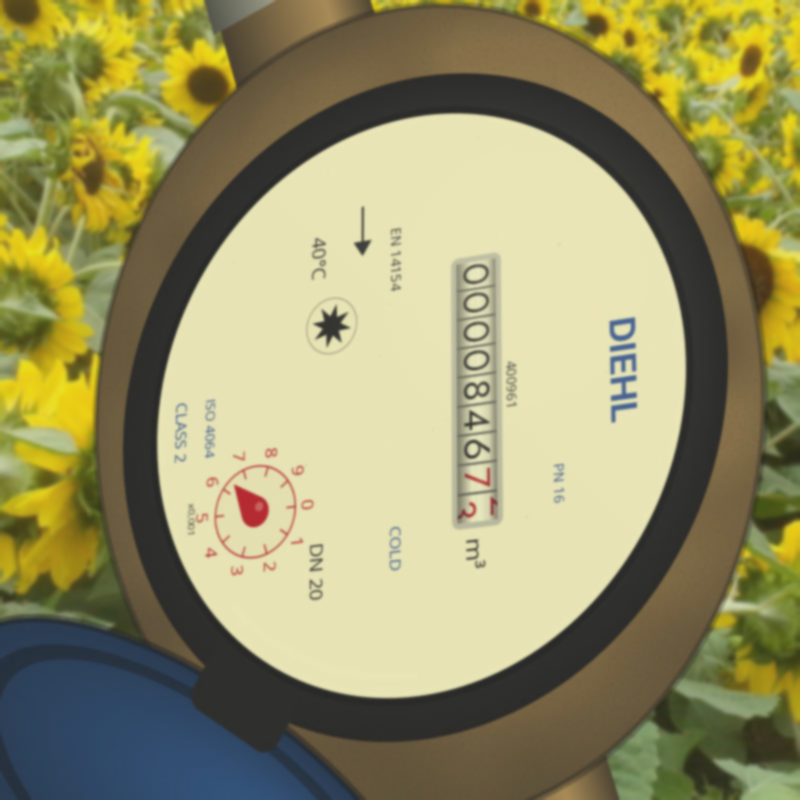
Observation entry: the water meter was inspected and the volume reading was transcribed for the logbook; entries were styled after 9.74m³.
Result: 846.726m³
